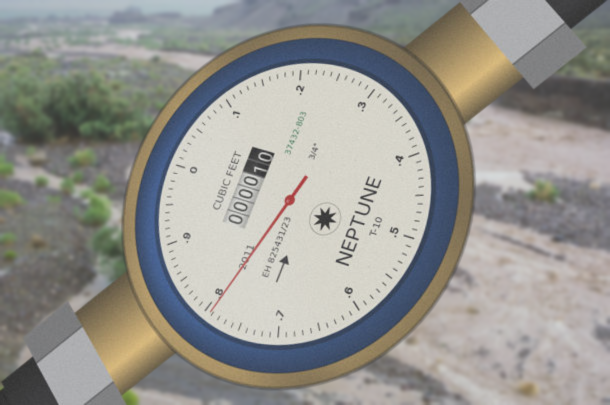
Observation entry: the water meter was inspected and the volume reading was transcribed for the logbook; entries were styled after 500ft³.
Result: 9.79ft³
